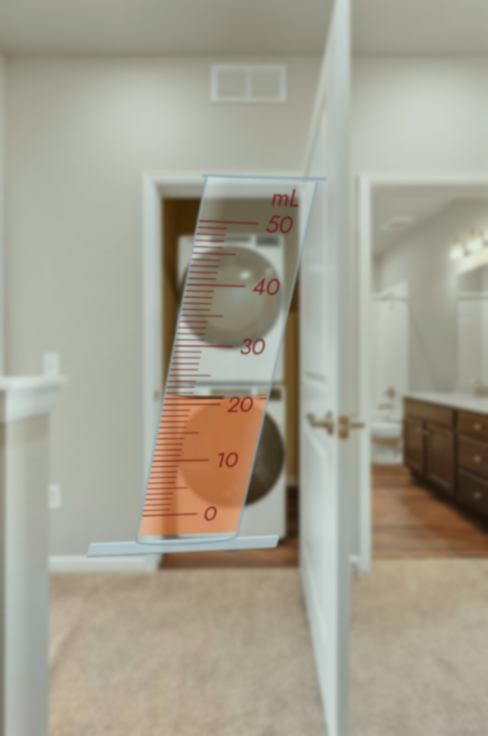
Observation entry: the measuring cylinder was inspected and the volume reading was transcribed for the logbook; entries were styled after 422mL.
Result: 21mL
